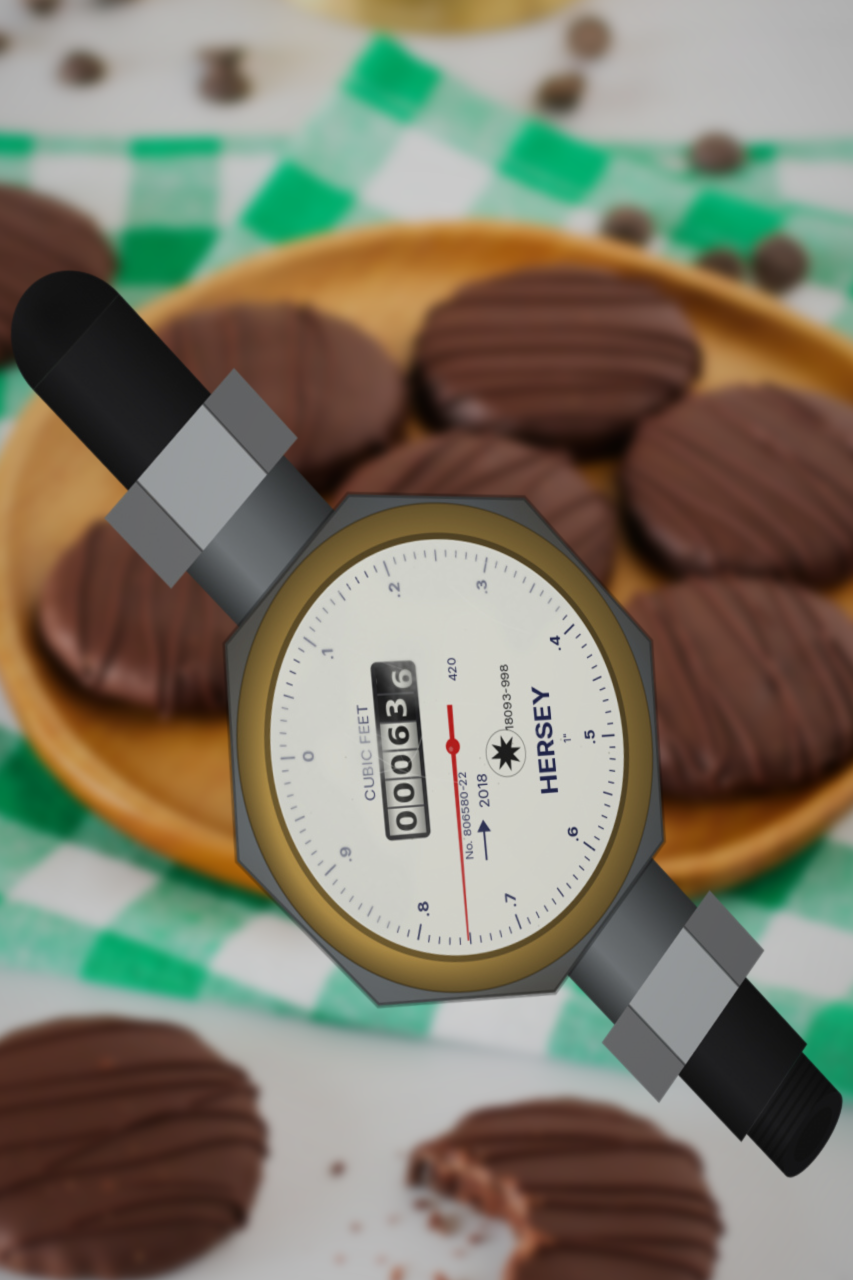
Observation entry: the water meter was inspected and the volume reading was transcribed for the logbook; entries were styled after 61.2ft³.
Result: 635.75ft³
